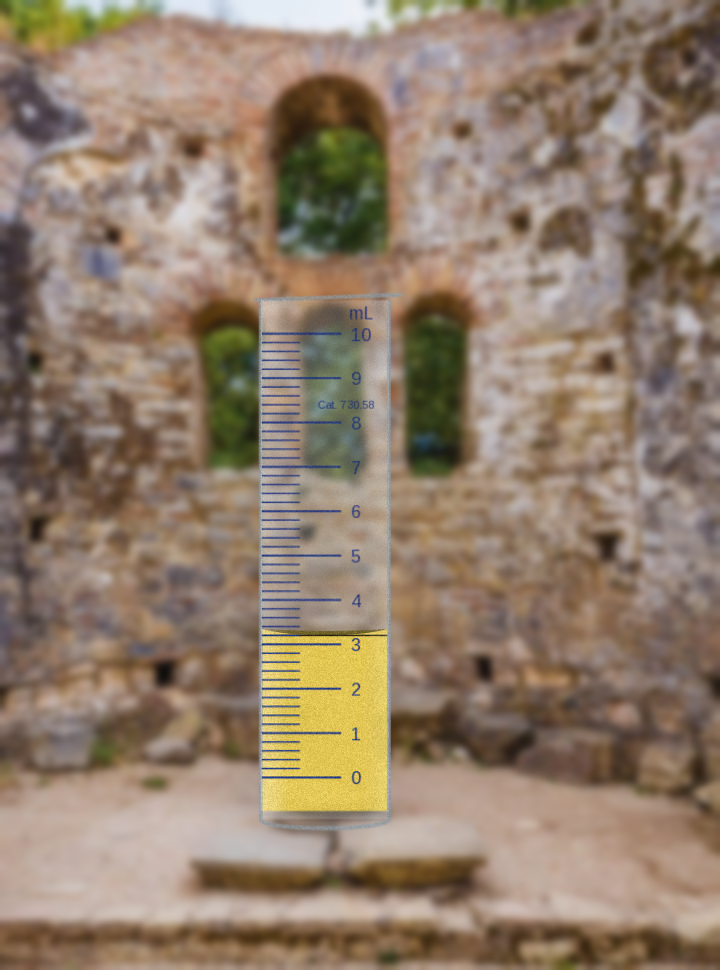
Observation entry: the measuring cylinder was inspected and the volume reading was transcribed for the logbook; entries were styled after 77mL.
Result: 3.2mL
